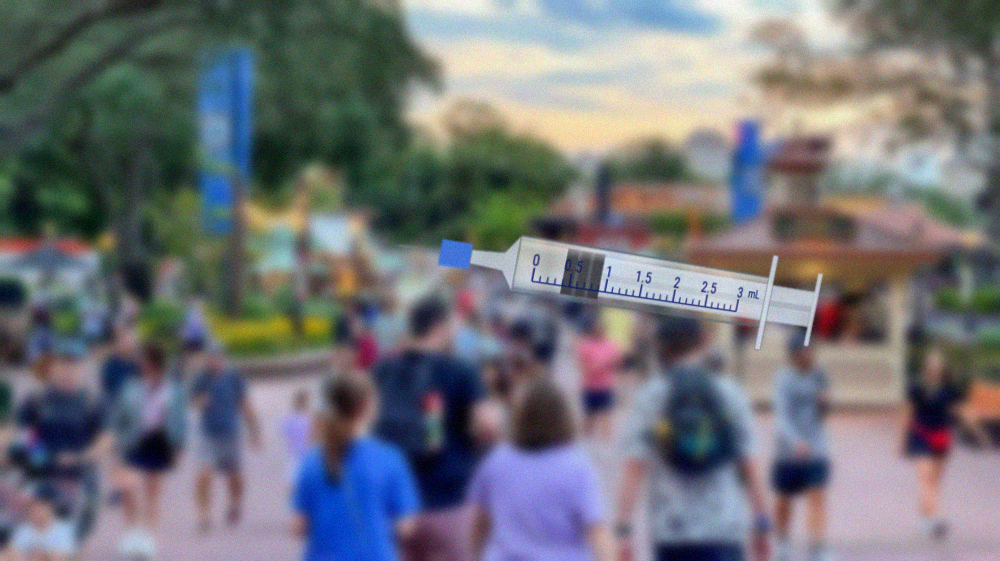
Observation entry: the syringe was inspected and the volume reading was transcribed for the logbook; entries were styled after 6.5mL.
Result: 0.4mL
